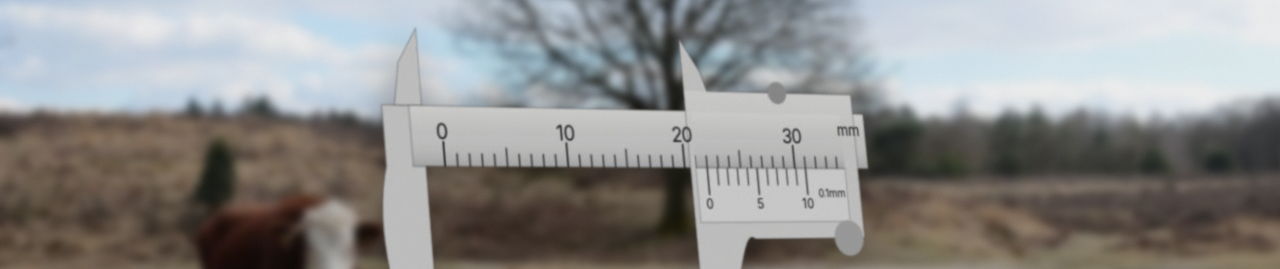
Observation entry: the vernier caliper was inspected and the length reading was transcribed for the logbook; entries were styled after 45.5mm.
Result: 22.0mm
